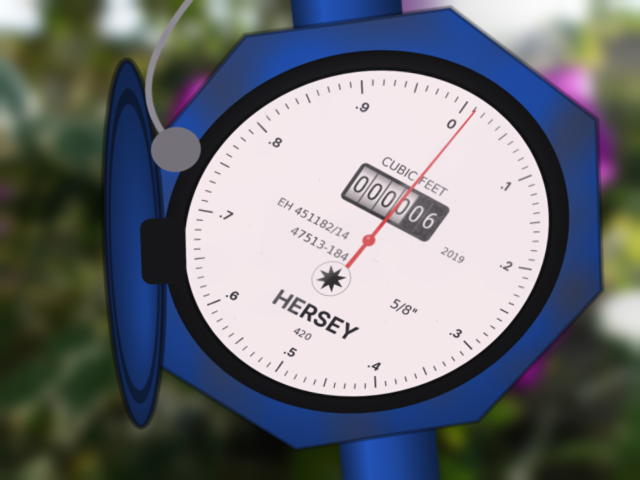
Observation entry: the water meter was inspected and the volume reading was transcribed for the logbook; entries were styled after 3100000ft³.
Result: 6.01ft³
